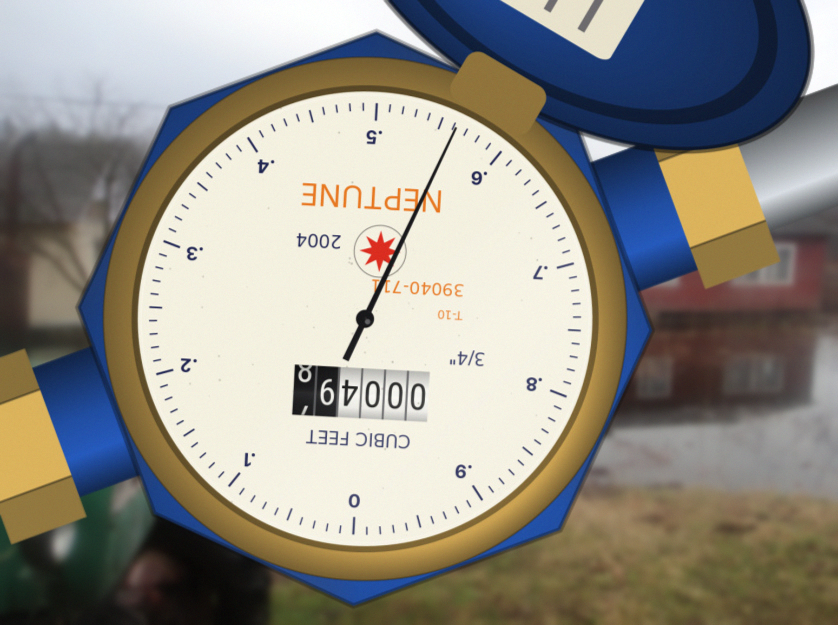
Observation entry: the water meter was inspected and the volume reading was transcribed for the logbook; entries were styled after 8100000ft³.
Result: 497.56ft³
